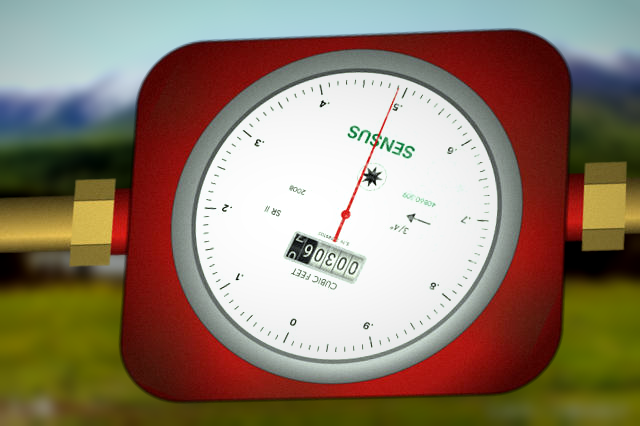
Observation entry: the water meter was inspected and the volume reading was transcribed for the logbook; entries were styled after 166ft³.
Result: 3066.49ft³
